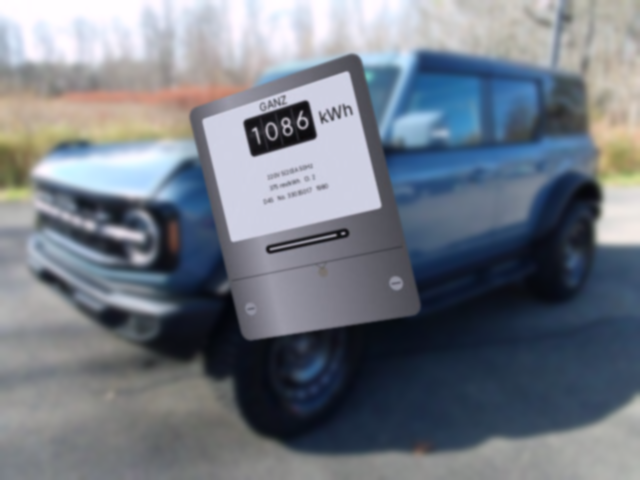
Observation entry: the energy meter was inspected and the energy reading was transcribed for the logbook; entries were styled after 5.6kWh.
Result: 1086kWh
